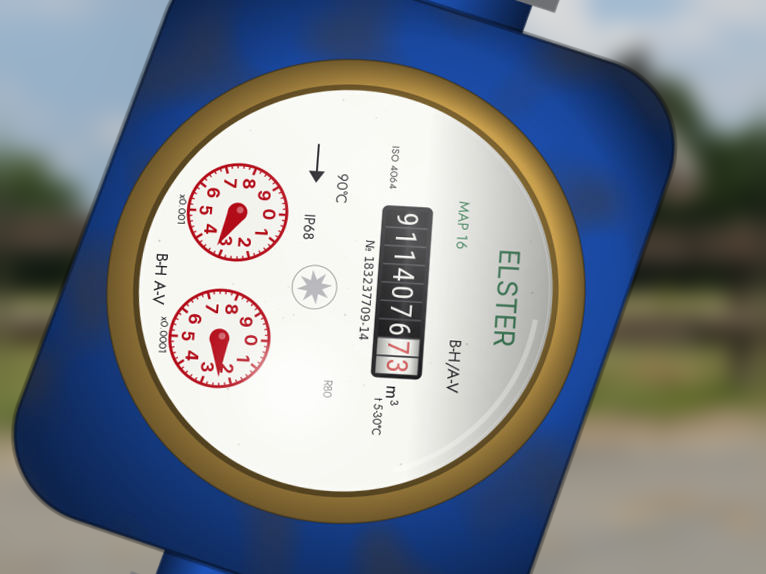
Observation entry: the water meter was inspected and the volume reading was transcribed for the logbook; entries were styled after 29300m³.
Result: 9114076.7332m³
